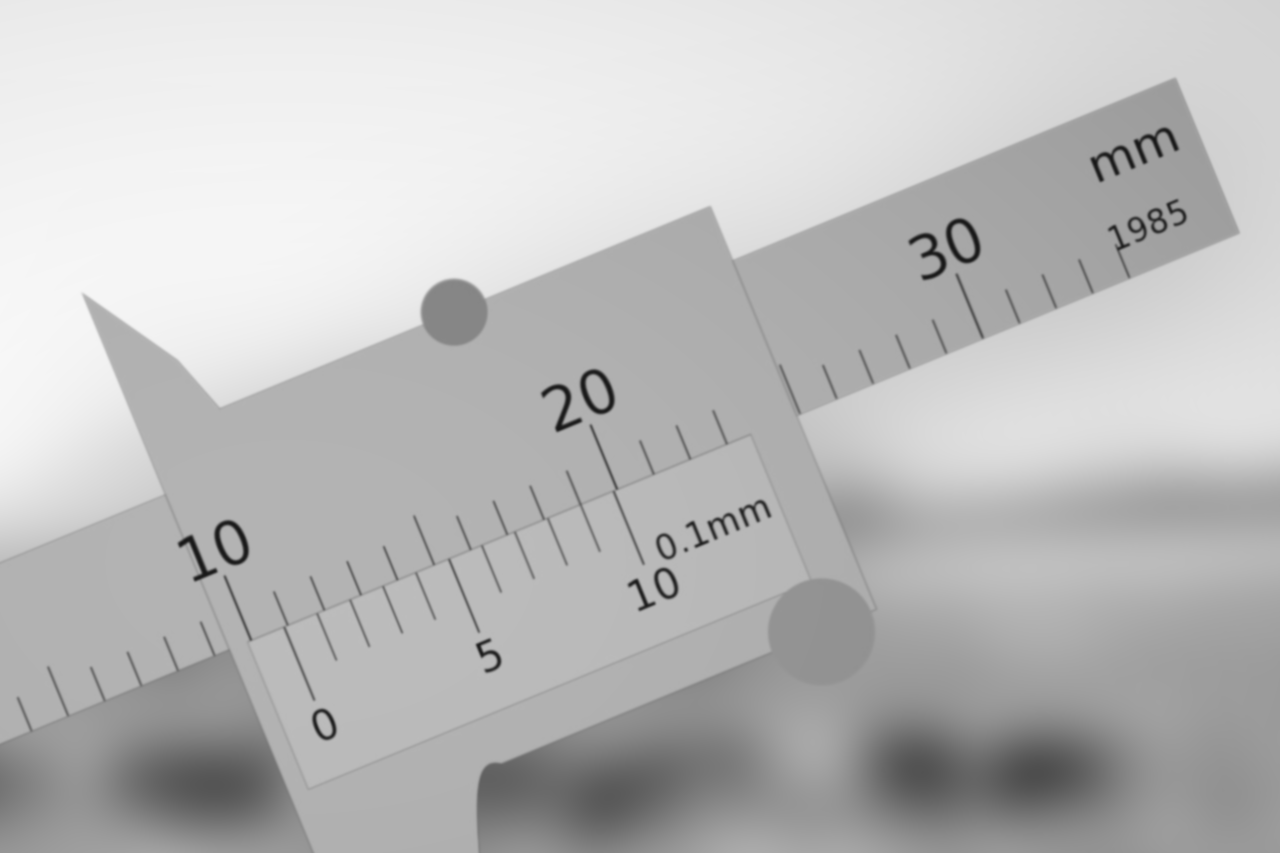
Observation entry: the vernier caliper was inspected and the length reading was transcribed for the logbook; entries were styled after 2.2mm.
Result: 10.9mm
